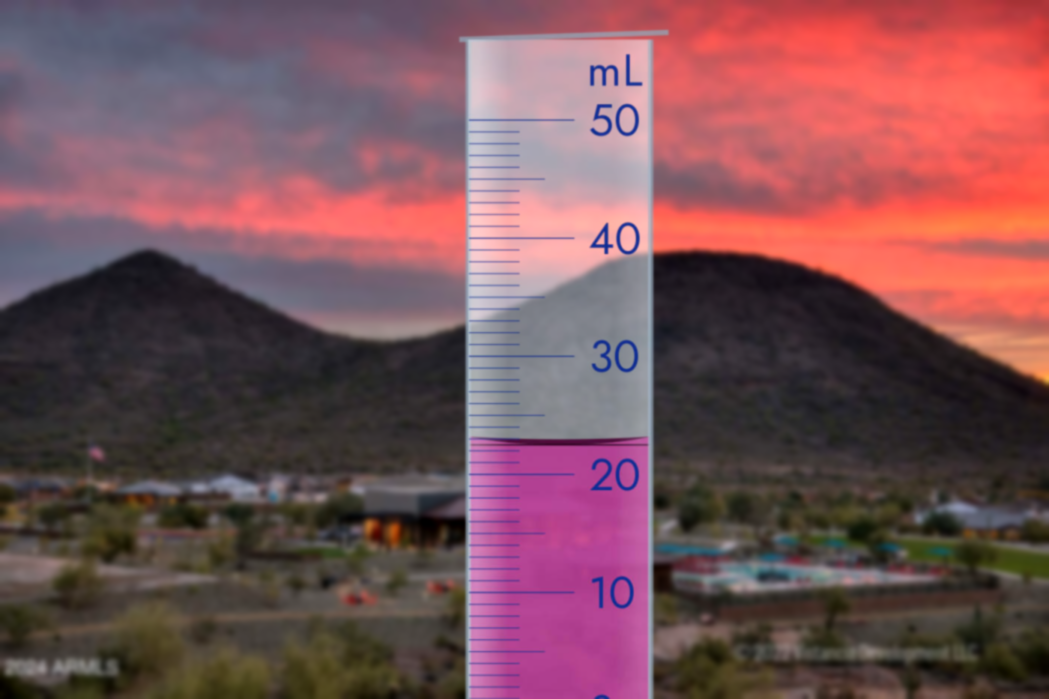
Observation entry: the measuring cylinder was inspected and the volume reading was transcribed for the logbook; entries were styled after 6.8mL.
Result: 22.5mL
